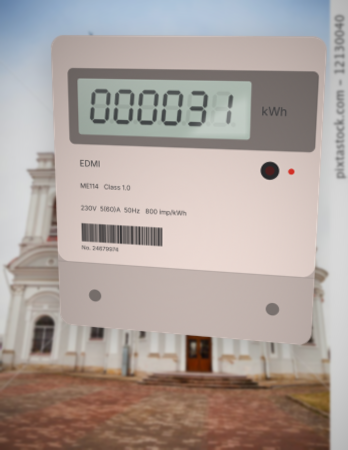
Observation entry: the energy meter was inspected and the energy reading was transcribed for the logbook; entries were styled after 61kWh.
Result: 31kWh
